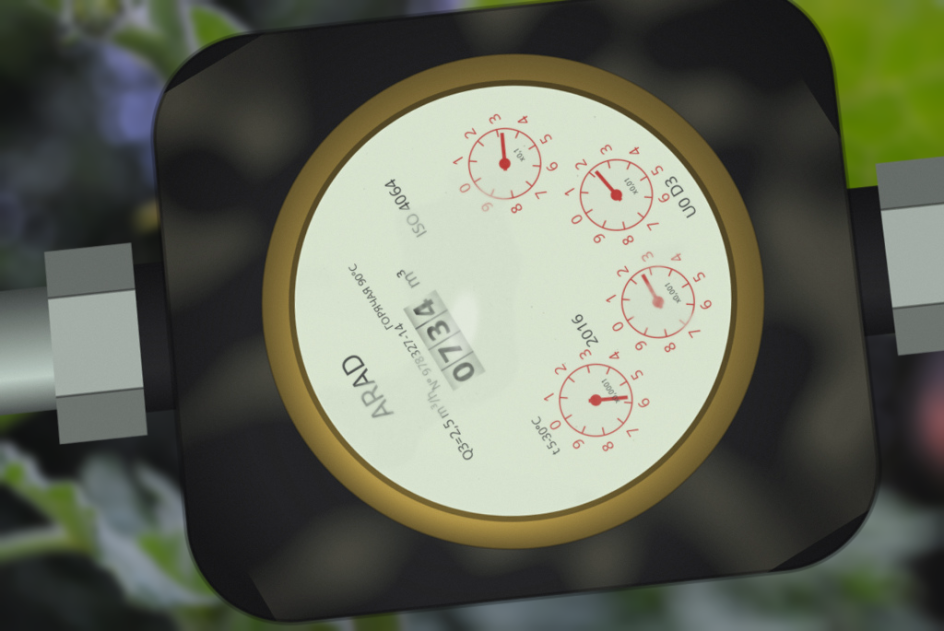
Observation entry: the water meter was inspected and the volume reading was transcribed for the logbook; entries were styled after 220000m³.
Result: 734.3225m³
